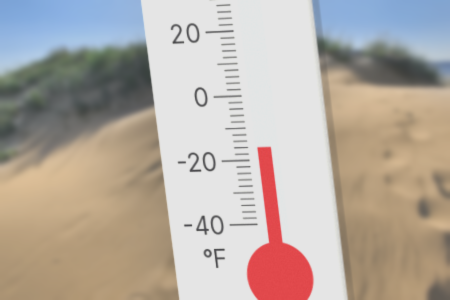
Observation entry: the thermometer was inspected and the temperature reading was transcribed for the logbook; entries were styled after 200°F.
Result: -16°F
